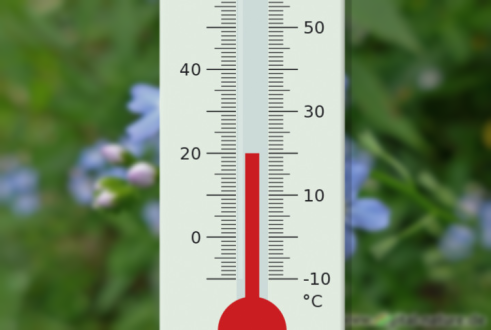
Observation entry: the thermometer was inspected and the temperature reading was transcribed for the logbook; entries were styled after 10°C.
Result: 20°C
